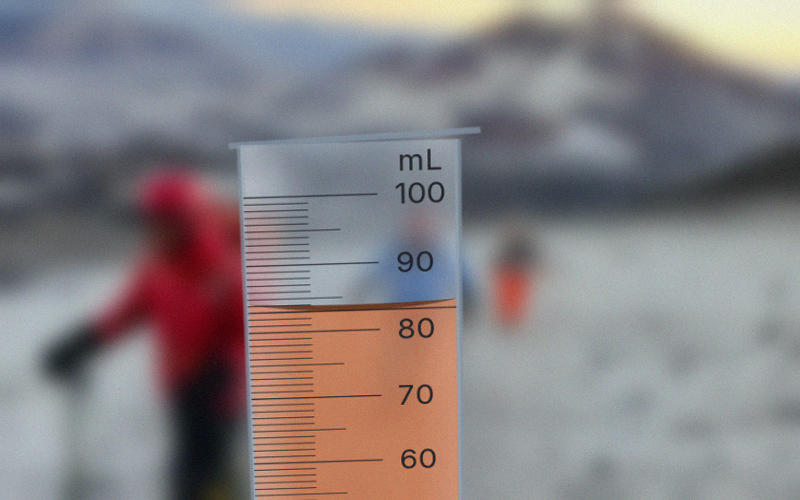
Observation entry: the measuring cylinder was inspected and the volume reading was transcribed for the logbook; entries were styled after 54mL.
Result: 83mL
